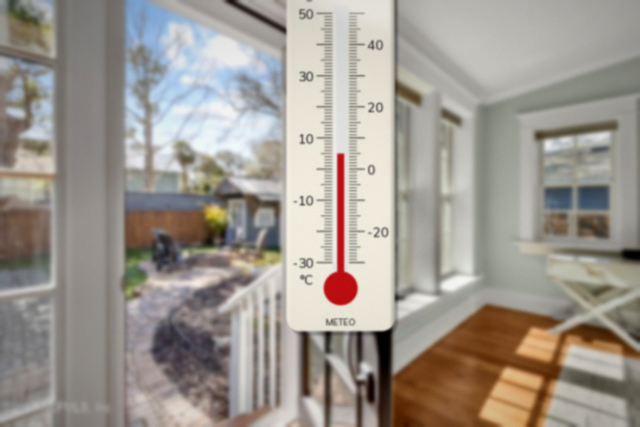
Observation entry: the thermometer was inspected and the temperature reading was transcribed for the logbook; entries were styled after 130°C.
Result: 5°C
